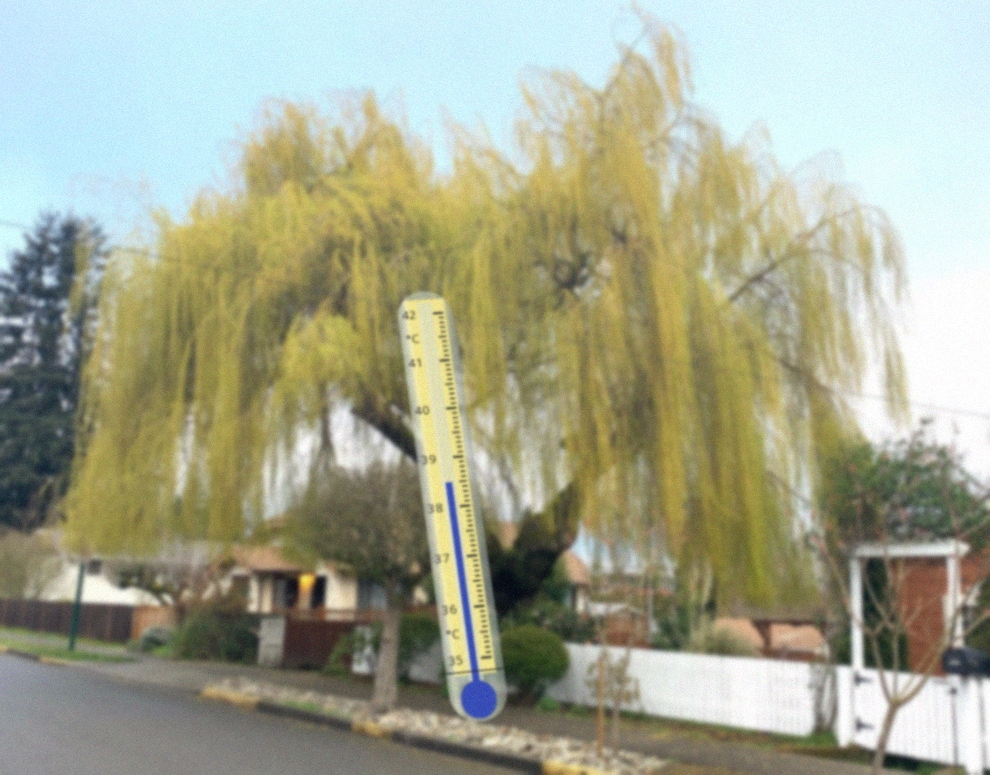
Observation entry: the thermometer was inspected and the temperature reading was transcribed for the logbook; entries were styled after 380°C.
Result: 38.5°C
